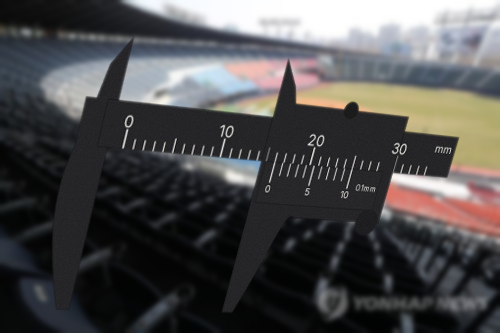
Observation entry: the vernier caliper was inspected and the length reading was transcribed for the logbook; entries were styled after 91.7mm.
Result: 16.0mm
